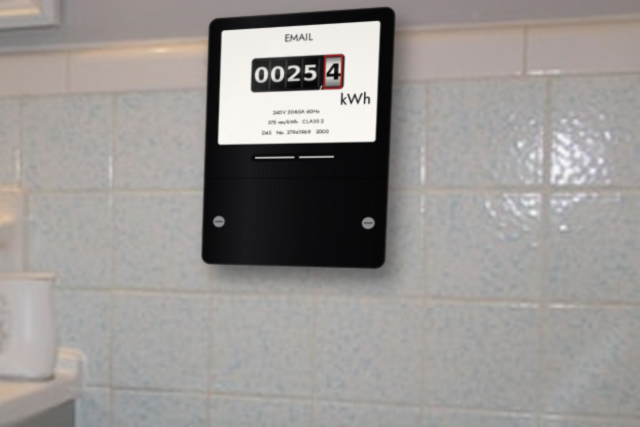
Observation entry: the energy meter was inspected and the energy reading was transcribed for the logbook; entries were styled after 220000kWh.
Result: 25.4kWh
